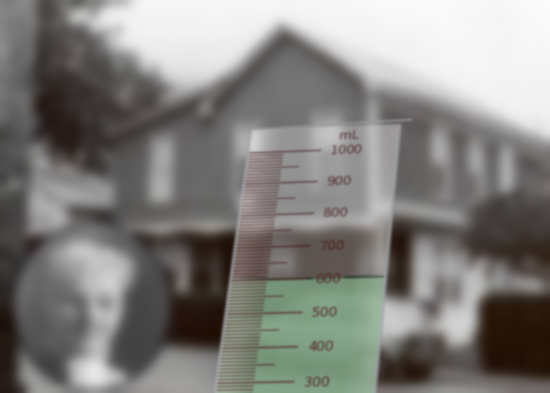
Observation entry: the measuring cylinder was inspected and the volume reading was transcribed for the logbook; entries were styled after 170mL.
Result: 600mL
